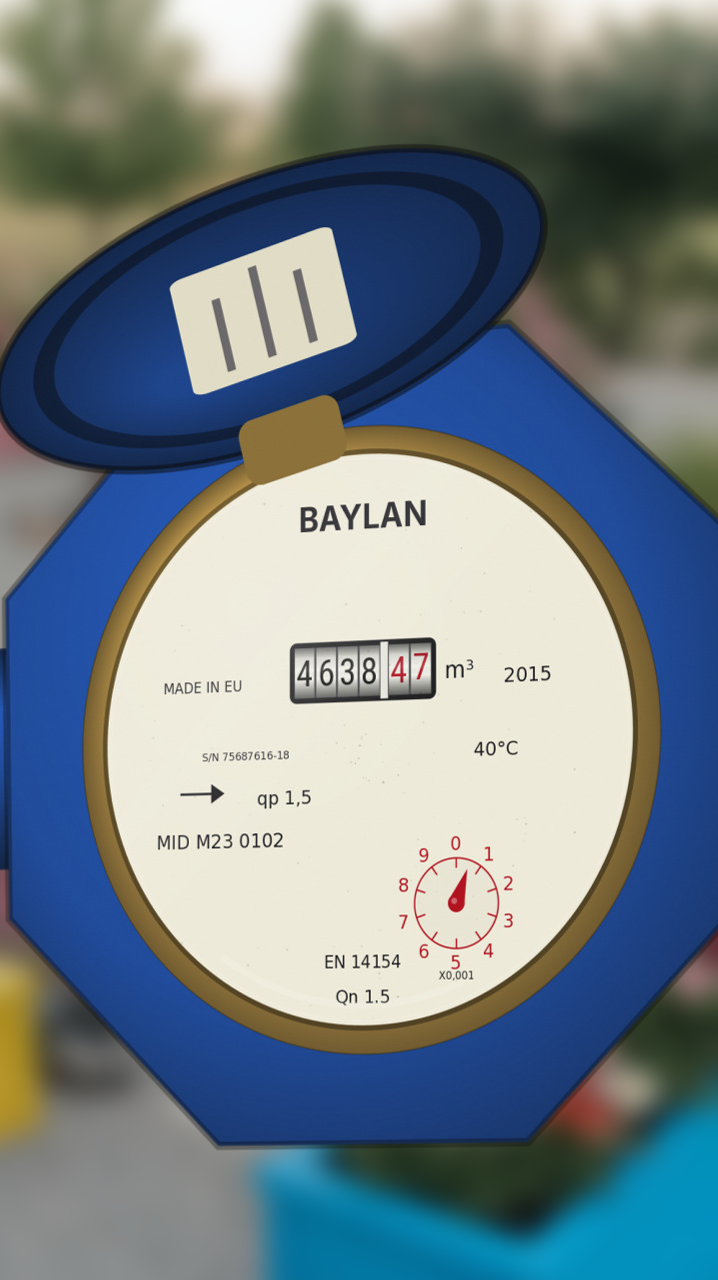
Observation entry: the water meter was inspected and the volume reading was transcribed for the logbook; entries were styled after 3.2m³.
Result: 4638.470m³
